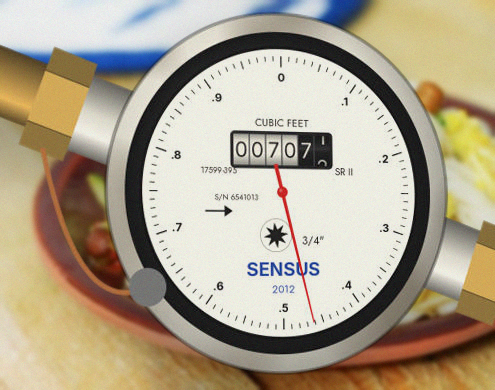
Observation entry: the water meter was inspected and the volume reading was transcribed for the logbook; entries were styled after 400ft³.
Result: 7071.46ft³
